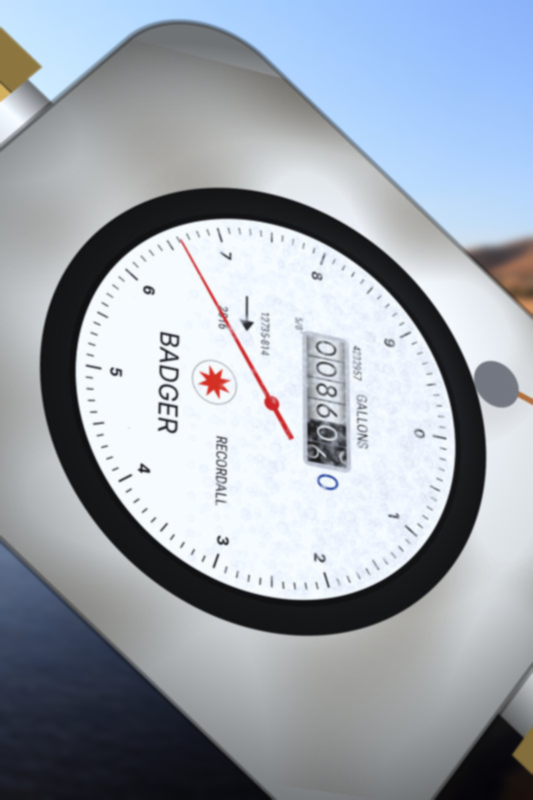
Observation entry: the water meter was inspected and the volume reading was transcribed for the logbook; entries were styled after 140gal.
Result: 86056.6gal
